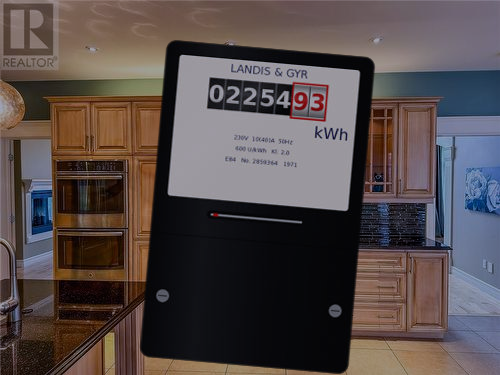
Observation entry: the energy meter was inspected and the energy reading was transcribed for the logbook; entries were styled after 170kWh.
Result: 2254.93kWh
